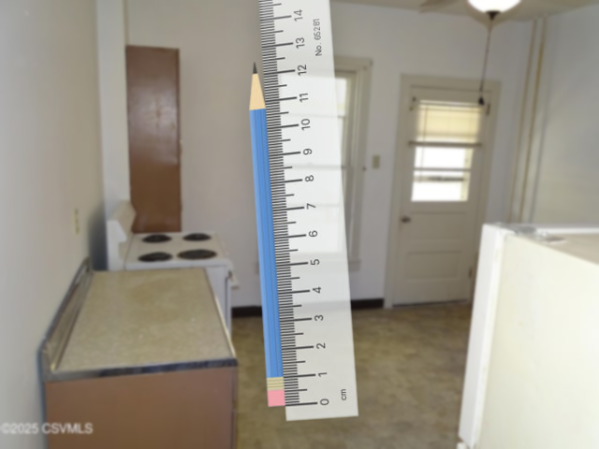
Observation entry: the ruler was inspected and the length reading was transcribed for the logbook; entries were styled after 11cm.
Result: 12.5cm
